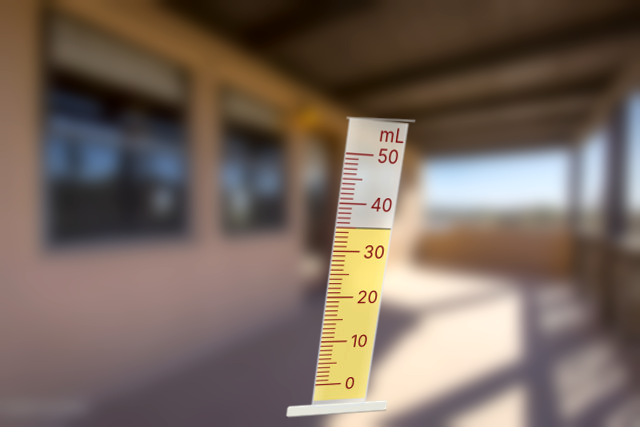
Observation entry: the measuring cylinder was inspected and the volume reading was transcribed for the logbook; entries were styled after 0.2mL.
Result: 35mL
